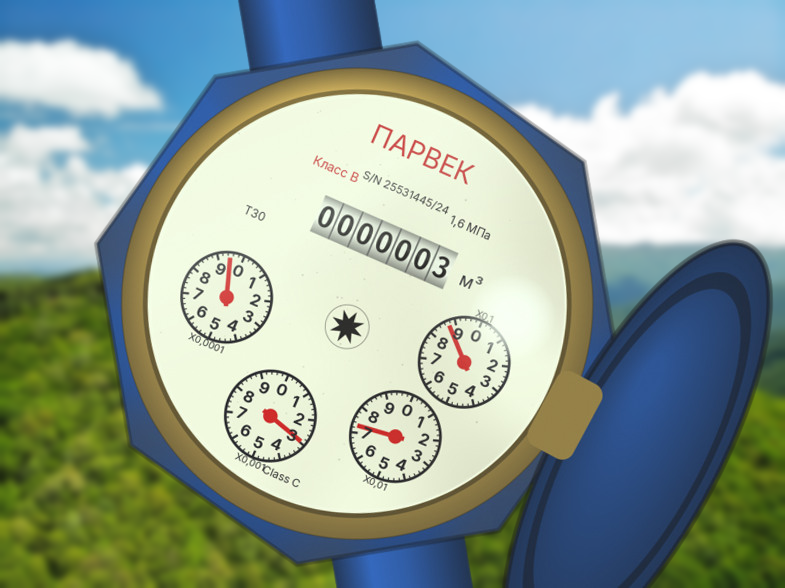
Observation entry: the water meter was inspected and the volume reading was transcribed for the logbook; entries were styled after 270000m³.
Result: 3.8729m³
